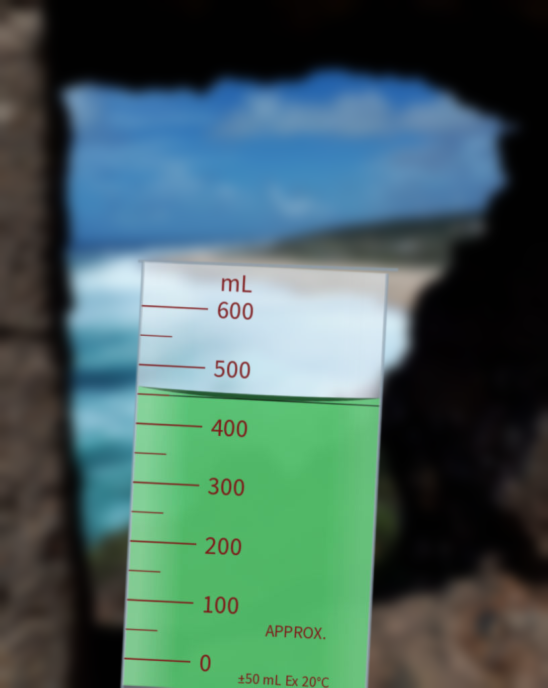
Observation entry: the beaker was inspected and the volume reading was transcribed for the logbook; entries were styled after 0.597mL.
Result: 450mL
